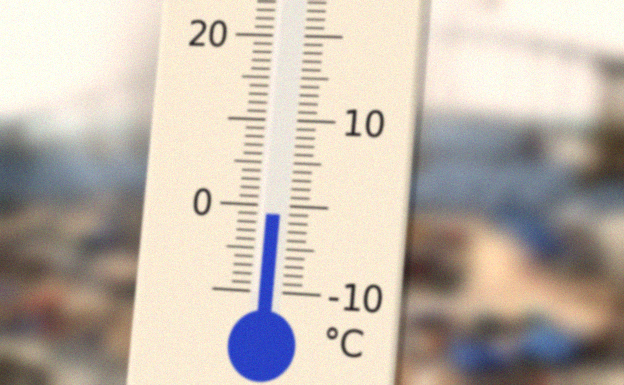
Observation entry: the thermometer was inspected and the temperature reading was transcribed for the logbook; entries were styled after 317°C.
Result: -1°C
